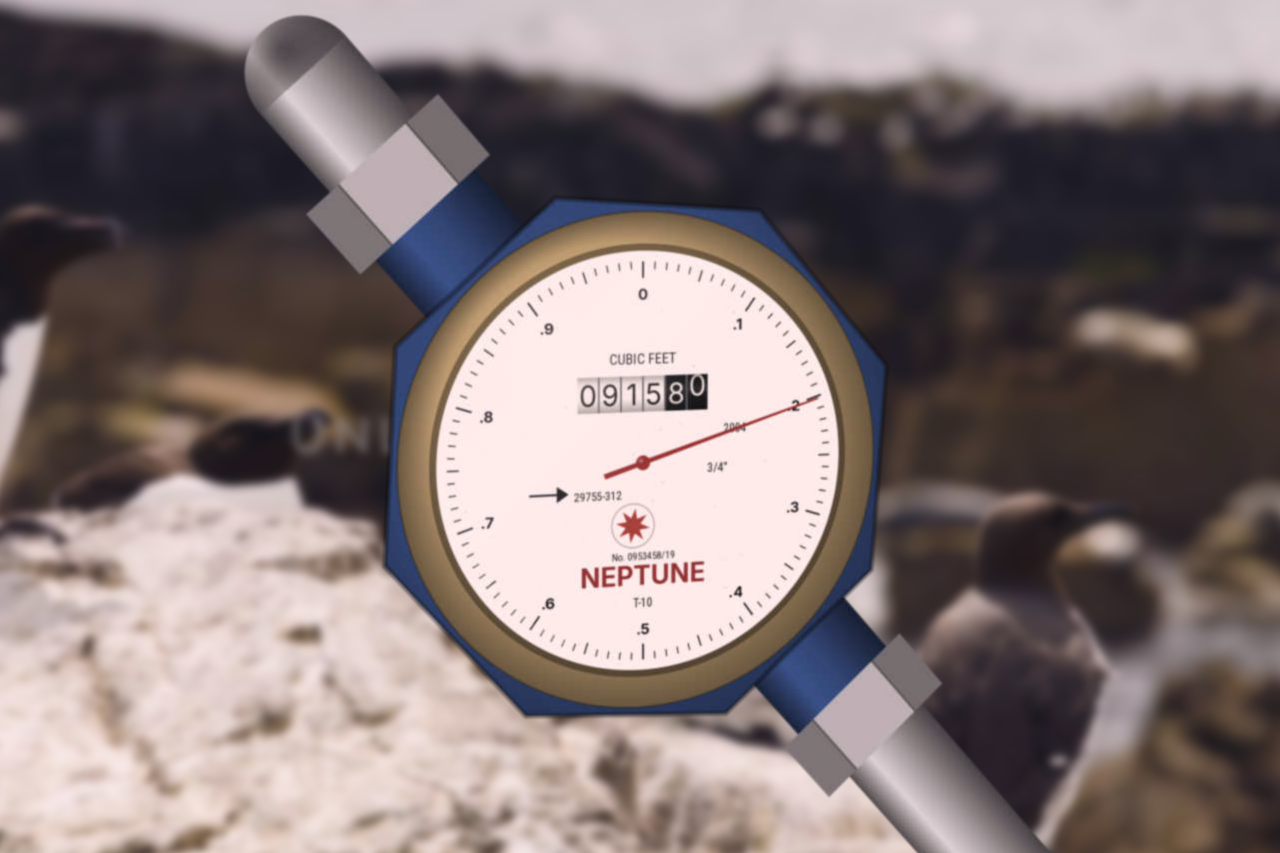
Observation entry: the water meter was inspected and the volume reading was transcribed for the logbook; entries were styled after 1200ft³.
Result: 91580.20ft³
